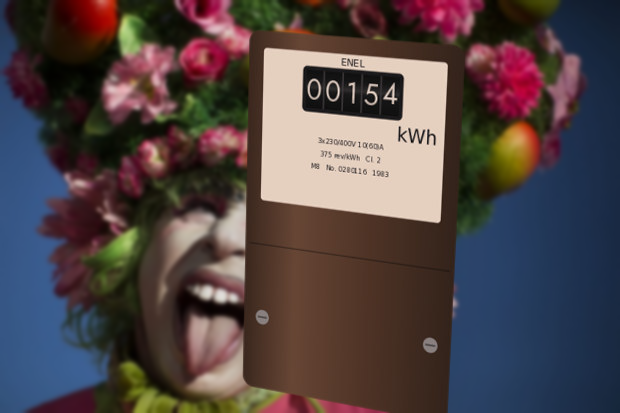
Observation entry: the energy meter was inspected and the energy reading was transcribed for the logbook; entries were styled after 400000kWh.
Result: 154kWh
